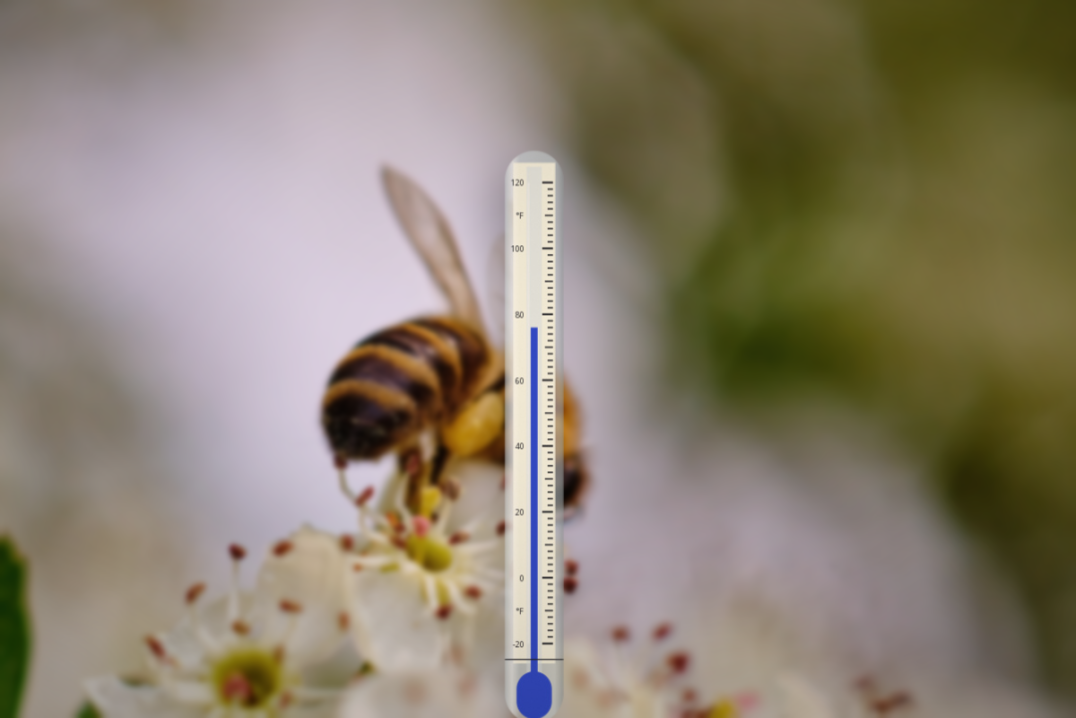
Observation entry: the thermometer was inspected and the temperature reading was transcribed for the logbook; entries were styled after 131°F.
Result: 76°F
